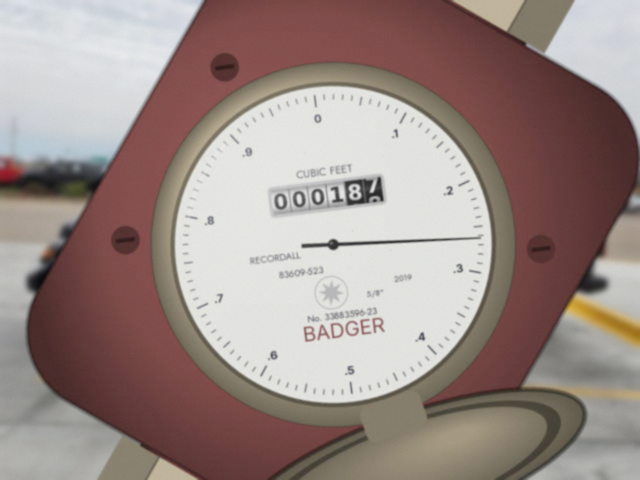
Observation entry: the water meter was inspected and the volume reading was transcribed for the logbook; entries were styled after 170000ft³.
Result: 187.26ft³
